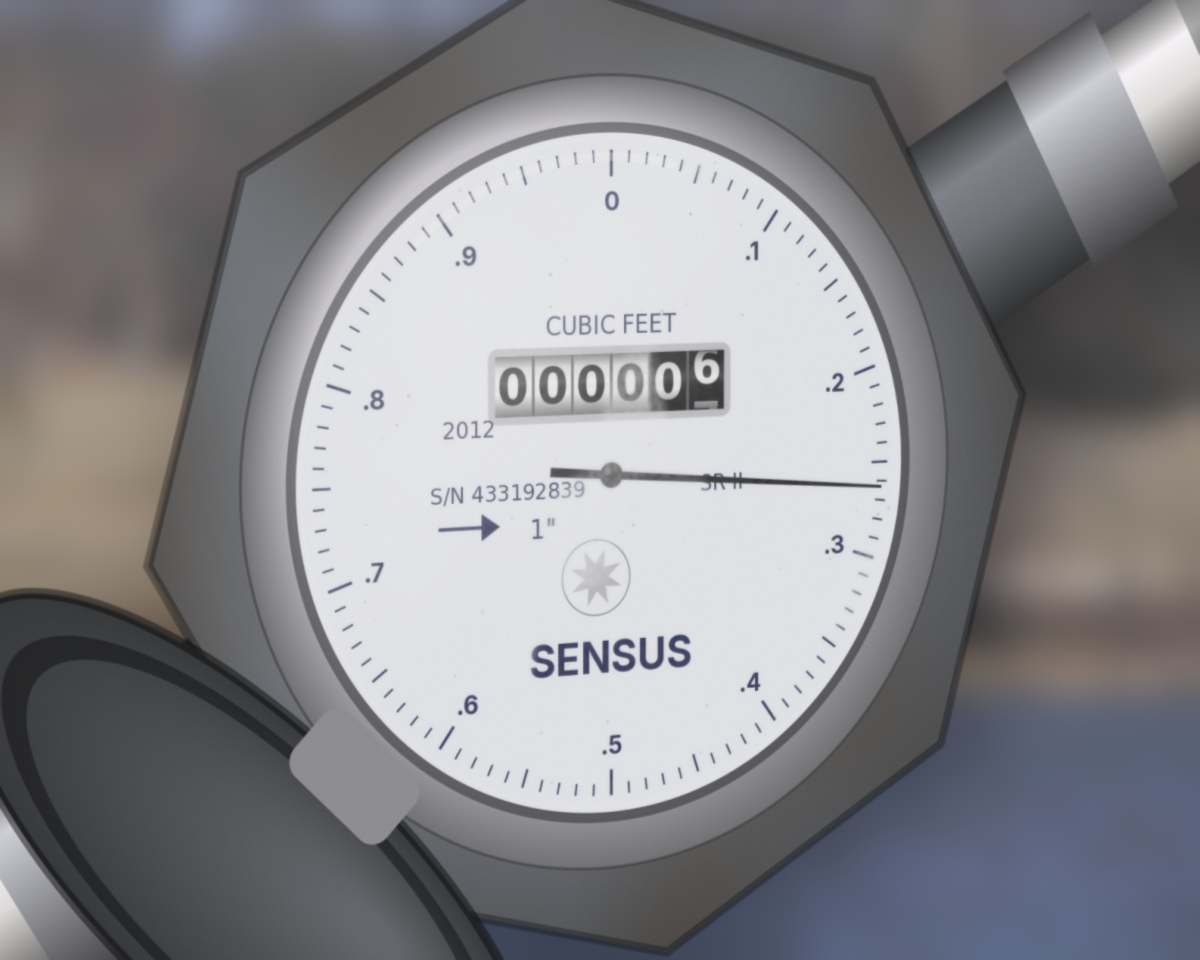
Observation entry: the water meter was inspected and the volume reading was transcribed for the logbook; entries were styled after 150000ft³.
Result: 6.26ft³
